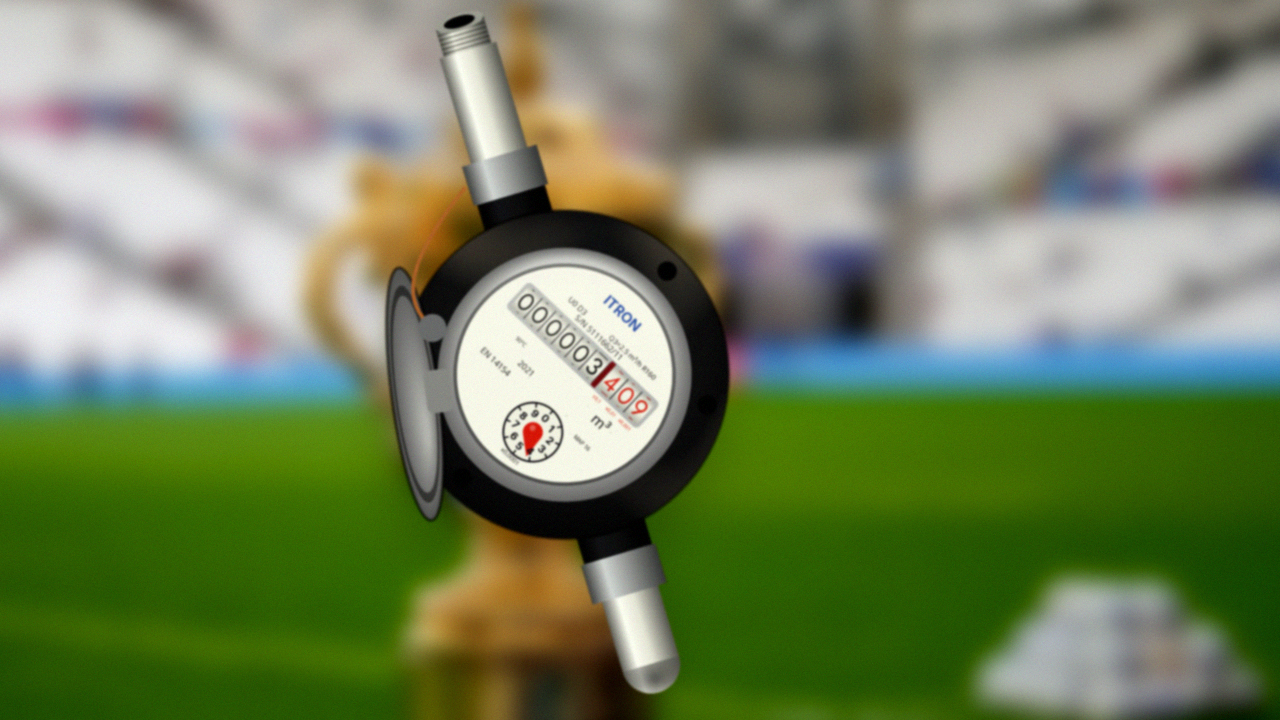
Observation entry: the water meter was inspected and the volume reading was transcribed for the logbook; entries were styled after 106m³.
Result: 3.4094m³
